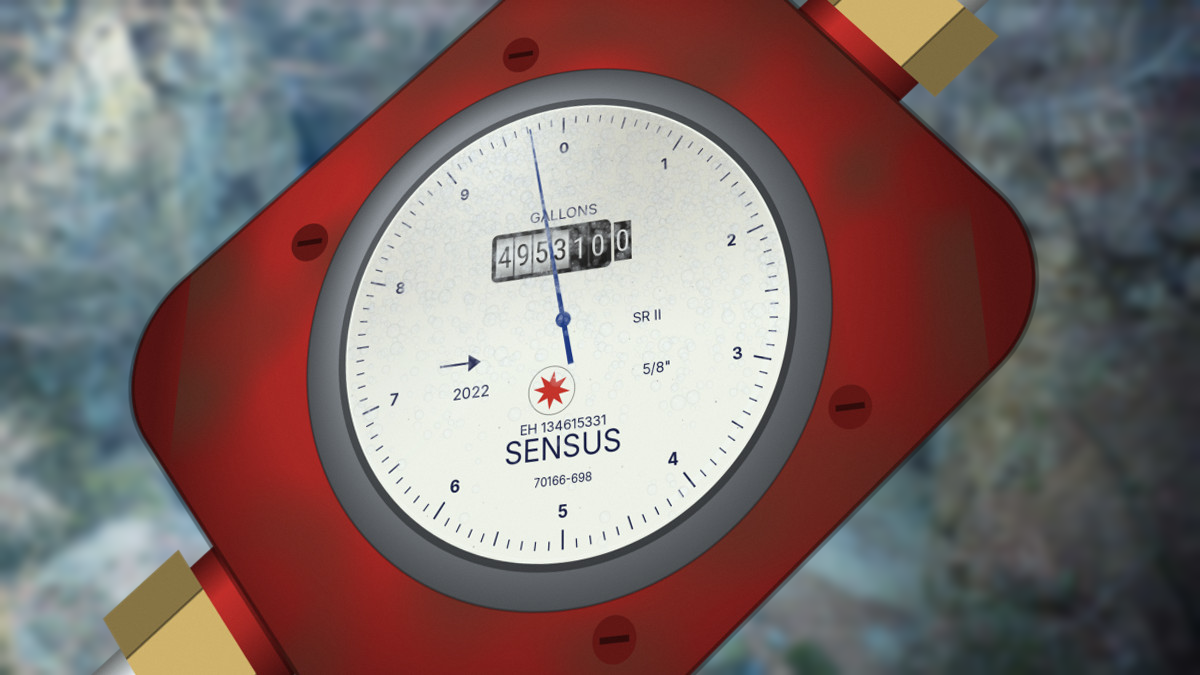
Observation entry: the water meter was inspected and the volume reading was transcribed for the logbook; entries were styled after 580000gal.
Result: 4953099.7gal
